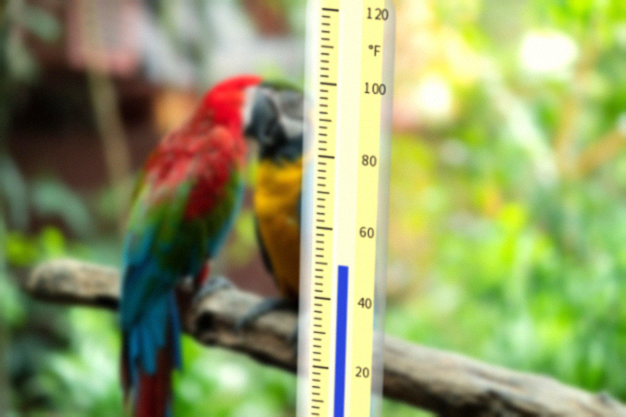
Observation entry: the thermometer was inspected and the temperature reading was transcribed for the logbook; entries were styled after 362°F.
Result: 50°F
